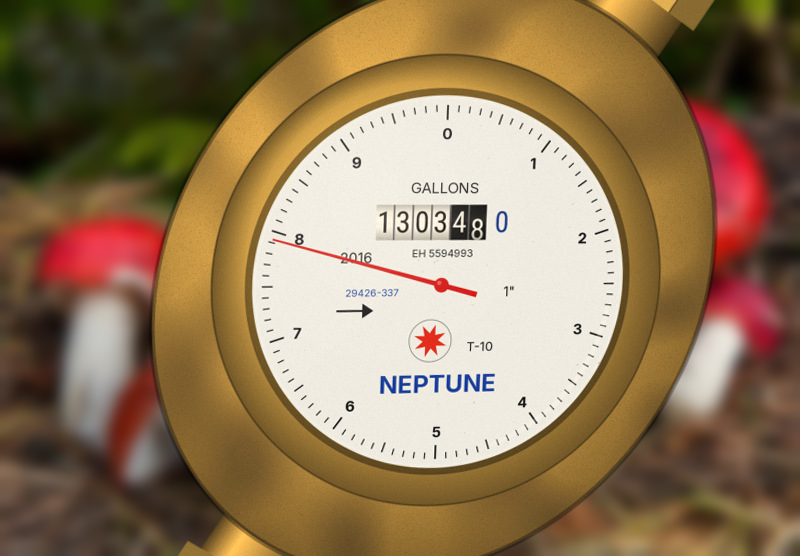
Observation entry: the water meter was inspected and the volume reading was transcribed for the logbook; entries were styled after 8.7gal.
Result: 1303477.9gal
